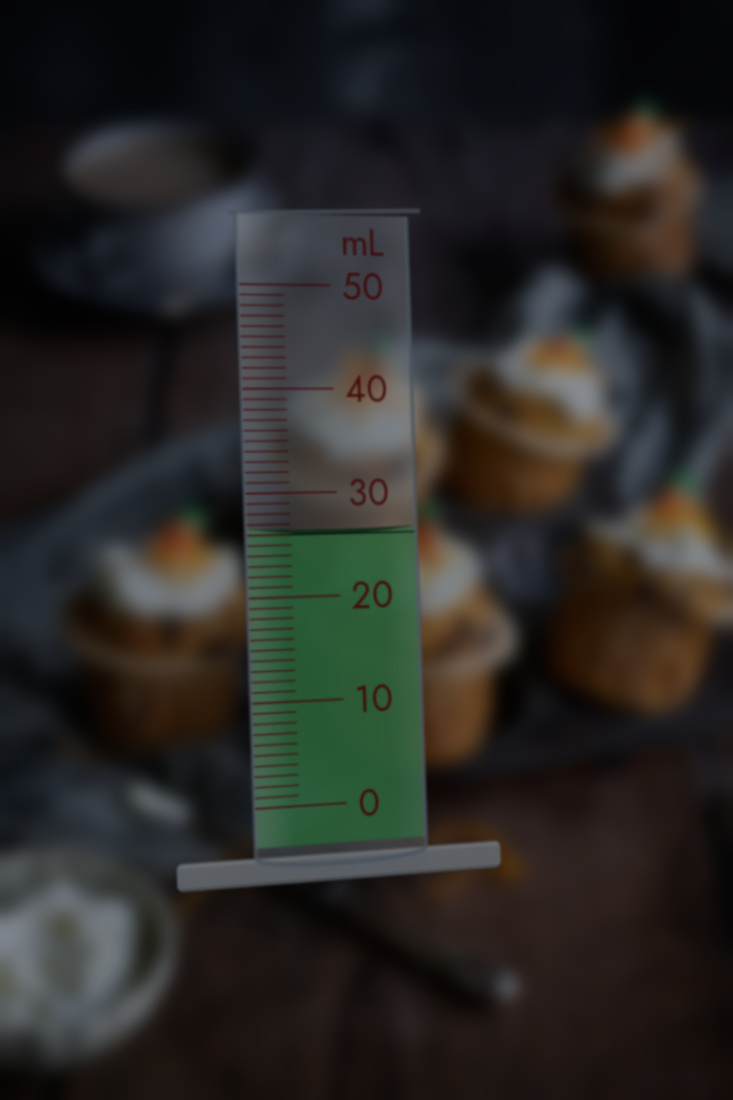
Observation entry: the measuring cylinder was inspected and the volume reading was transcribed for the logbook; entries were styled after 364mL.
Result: 26mL
